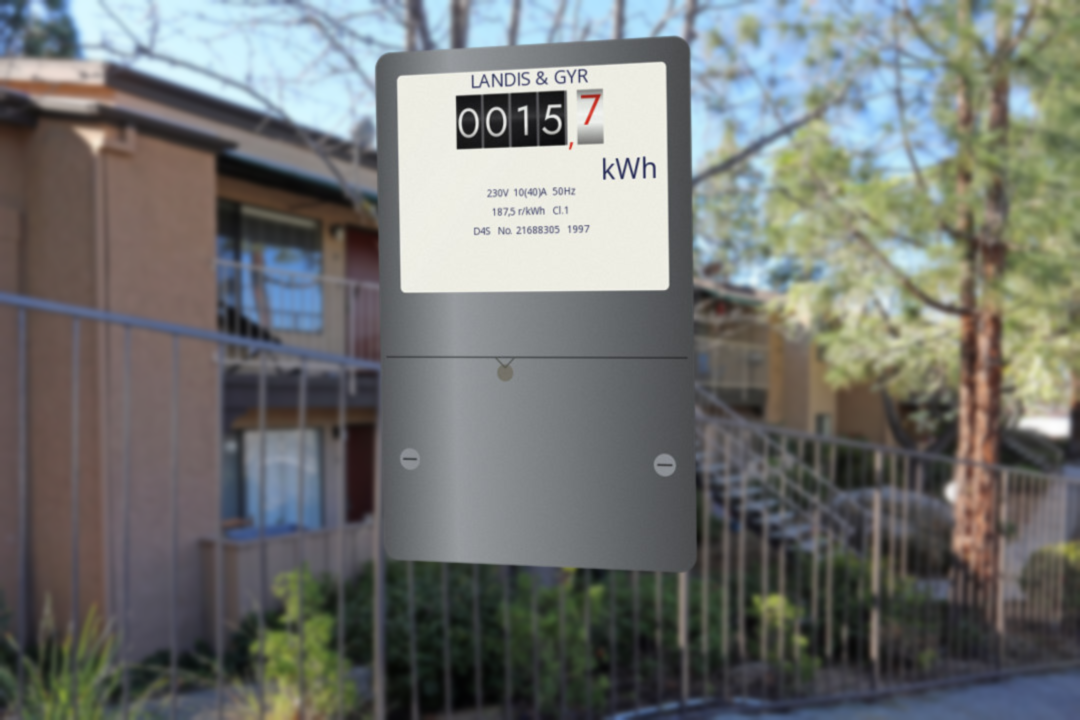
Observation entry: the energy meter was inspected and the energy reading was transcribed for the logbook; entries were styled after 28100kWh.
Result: 15.7kWh
